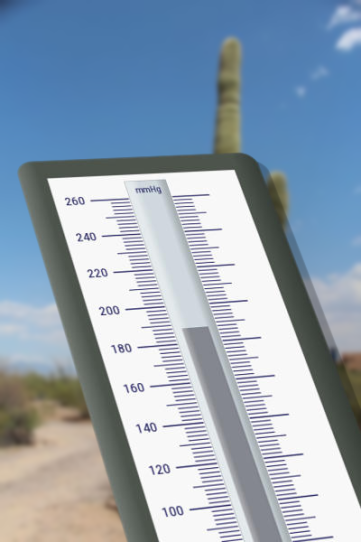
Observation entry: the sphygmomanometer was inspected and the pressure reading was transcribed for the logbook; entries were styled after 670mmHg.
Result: 188mmHg
